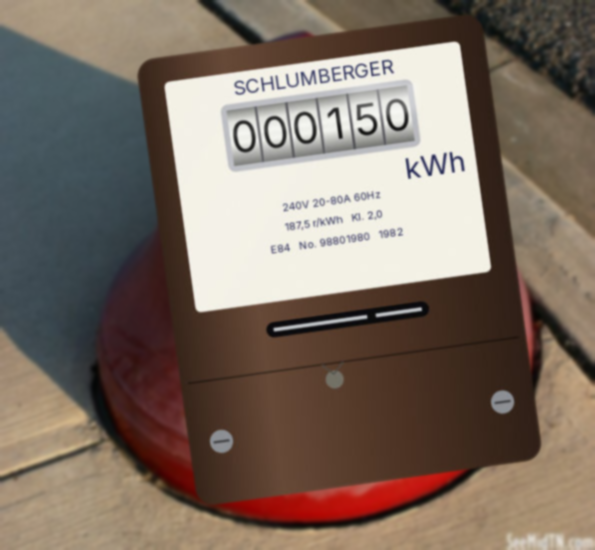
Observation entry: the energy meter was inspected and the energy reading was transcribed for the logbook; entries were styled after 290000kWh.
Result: 150kWh
